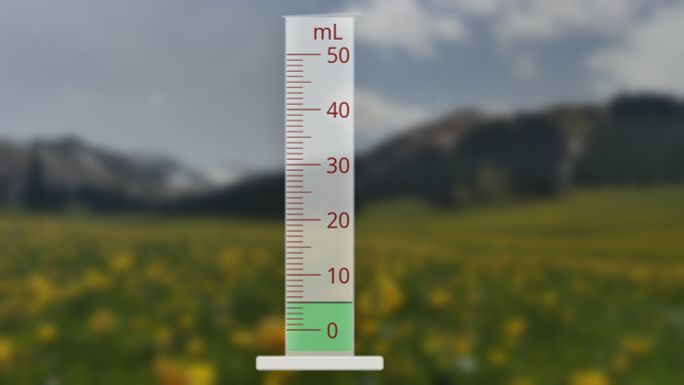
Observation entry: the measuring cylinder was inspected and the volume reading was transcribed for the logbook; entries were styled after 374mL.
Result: 5mL
